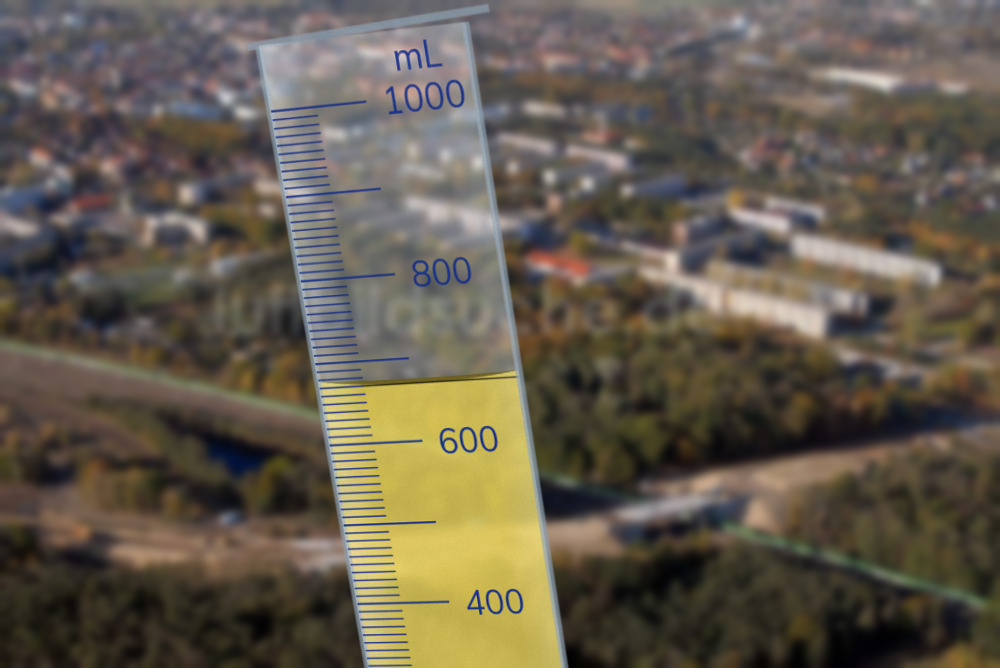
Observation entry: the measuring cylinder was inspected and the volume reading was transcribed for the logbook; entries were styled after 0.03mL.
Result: 670mL
